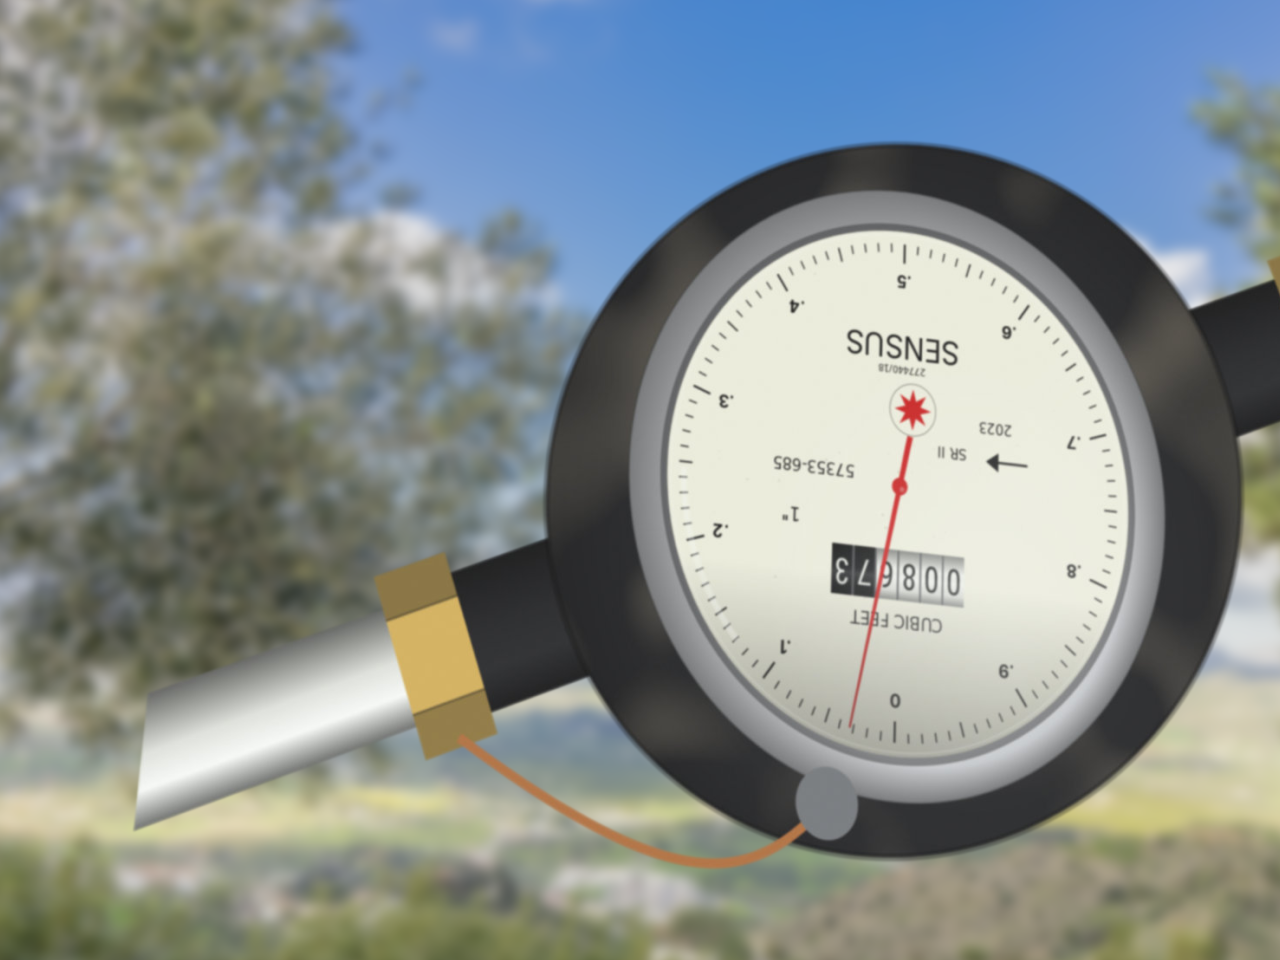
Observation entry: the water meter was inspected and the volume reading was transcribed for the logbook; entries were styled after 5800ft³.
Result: 8673.03ft³
